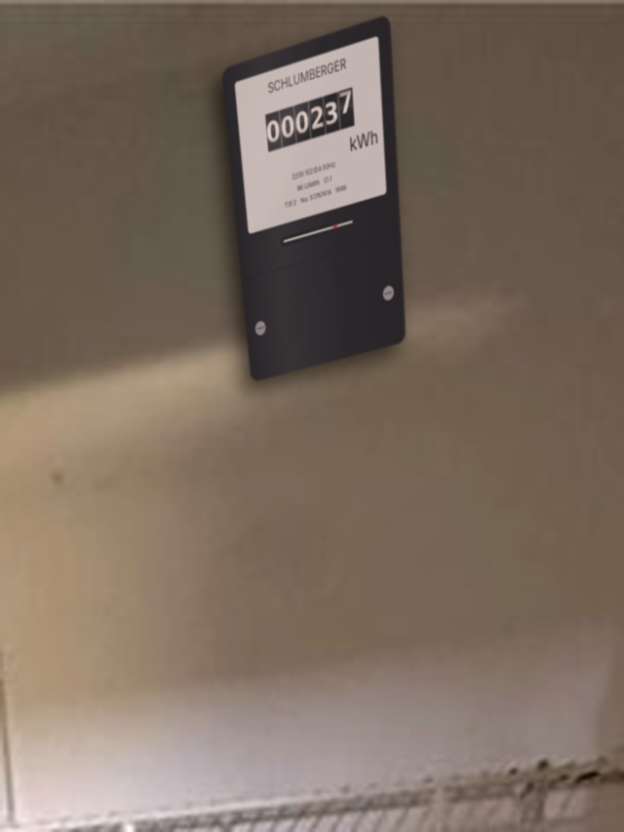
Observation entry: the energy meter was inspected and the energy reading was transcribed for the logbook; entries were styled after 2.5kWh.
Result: 237kWh
